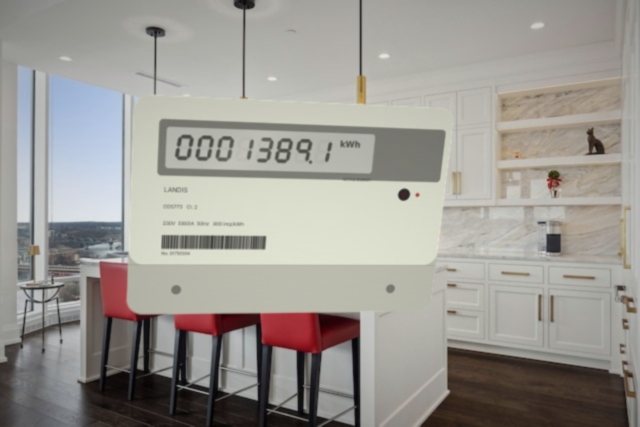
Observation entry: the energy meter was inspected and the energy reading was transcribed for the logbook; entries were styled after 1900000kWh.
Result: 1389.1kWh
